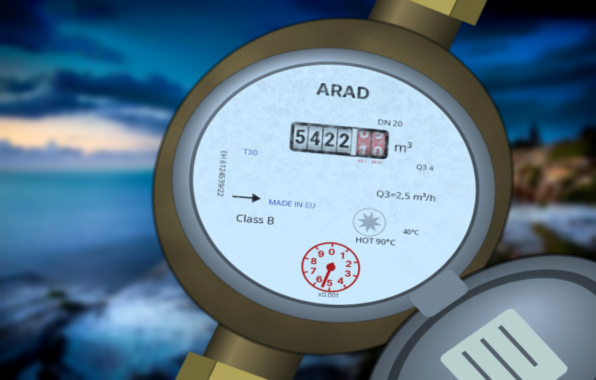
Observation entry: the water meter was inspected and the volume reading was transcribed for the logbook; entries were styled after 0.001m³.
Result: 5422.095m³
